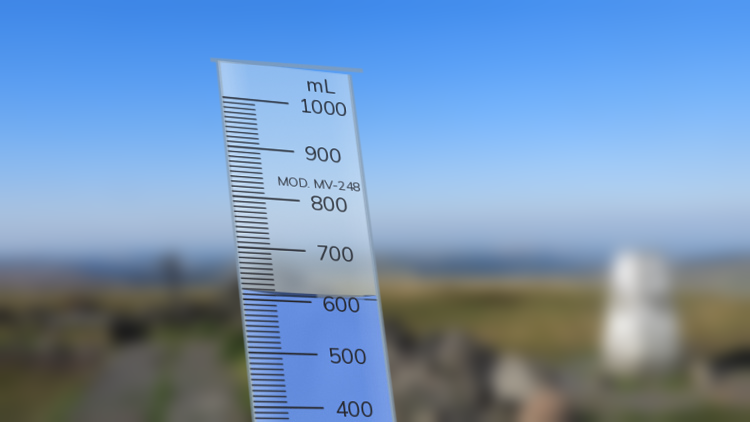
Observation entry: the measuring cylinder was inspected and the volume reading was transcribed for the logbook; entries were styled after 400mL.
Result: 610mL
